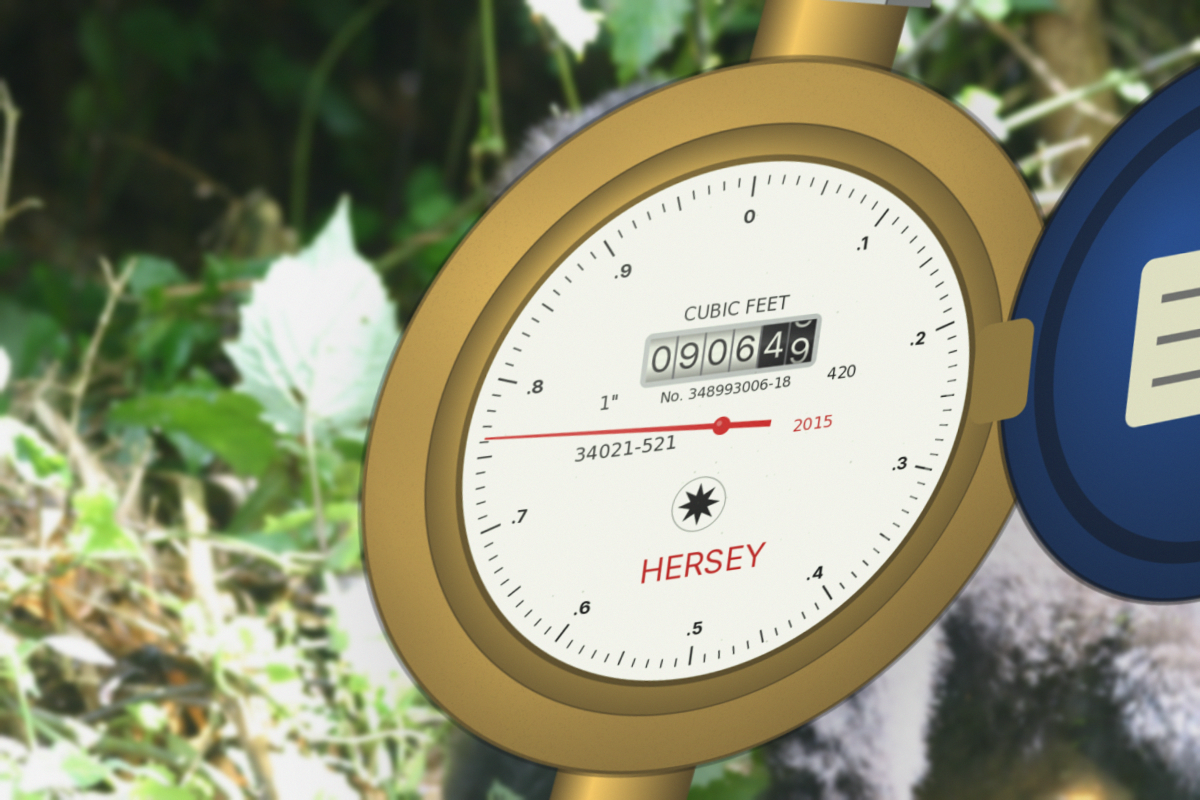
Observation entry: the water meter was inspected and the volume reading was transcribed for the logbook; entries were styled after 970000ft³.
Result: 90648.76ft³
